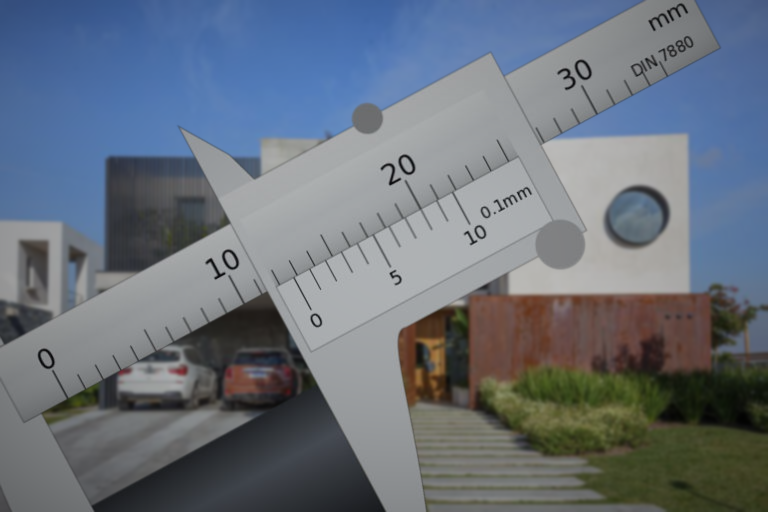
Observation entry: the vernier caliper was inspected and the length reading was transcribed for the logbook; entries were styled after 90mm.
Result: 12.8mm
